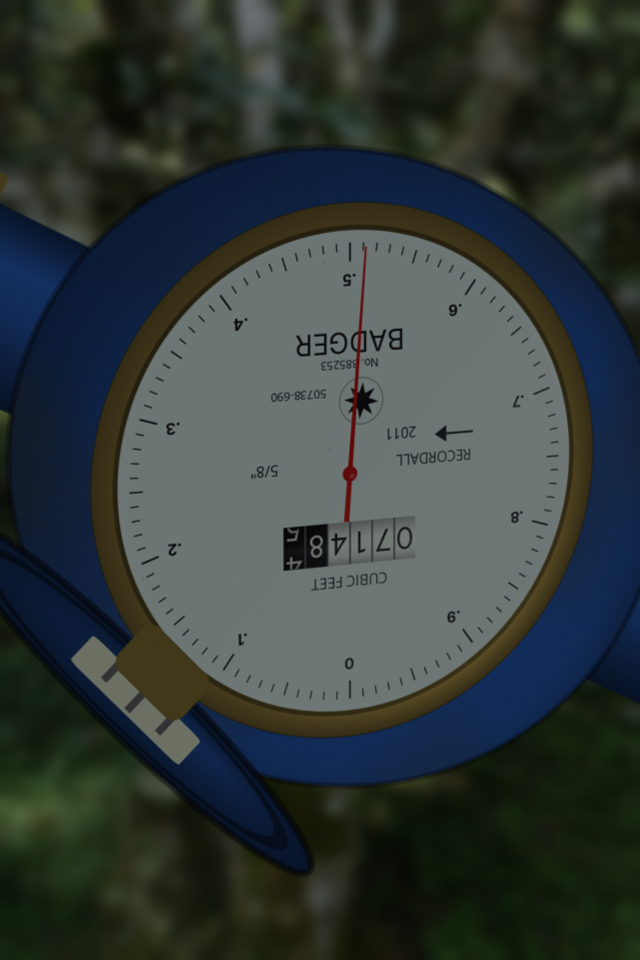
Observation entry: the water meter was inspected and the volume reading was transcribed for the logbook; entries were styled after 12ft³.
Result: 71484.51ft³
